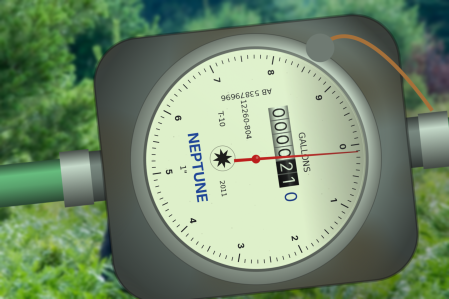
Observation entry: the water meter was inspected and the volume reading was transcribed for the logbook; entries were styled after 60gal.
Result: 210.1gal
